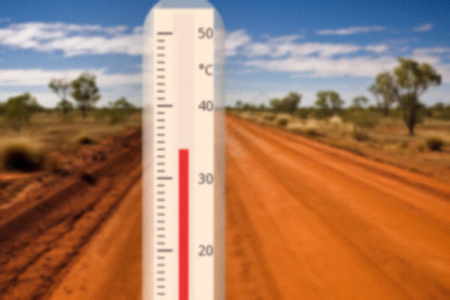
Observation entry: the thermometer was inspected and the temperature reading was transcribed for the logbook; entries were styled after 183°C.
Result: 34°C
